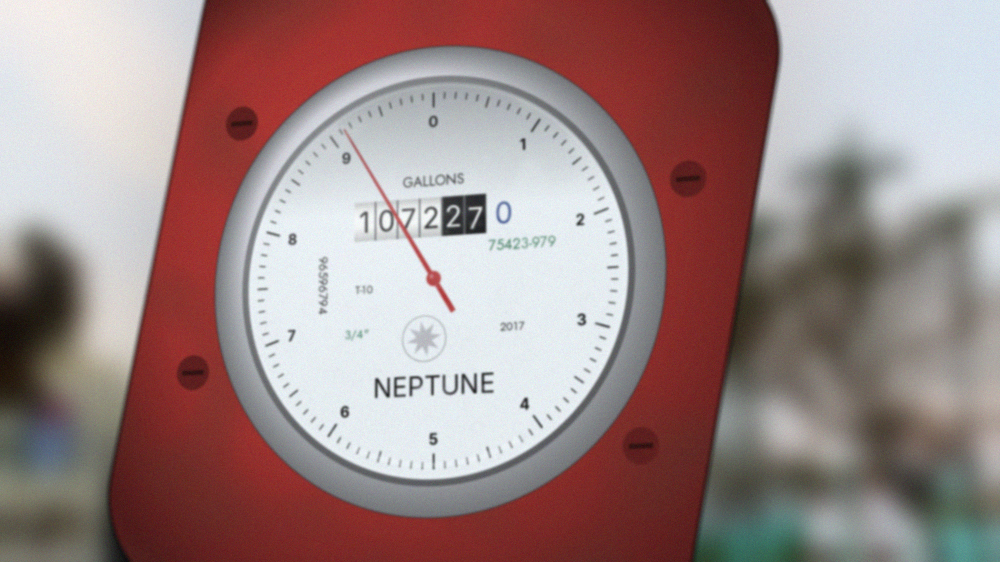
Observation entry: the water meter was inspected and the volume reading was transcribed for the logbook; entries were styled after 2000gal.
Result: 1072269.1gal
